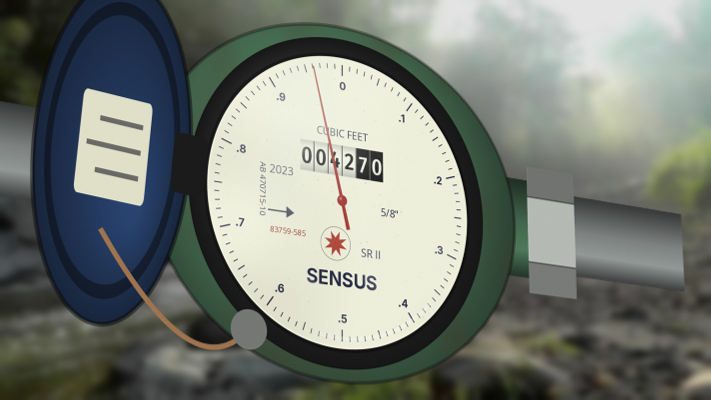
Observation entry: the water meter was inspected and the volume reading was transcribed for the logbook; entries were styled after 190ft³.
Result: 4269.96ft³
